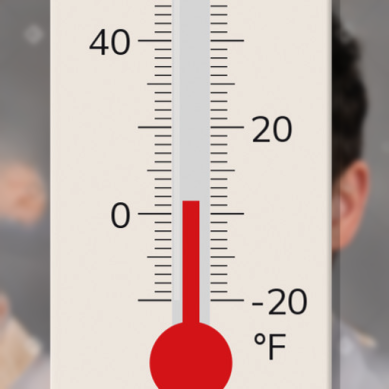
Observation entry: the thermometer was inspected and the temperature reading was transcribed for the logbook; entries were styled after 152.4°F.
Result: 3°F
